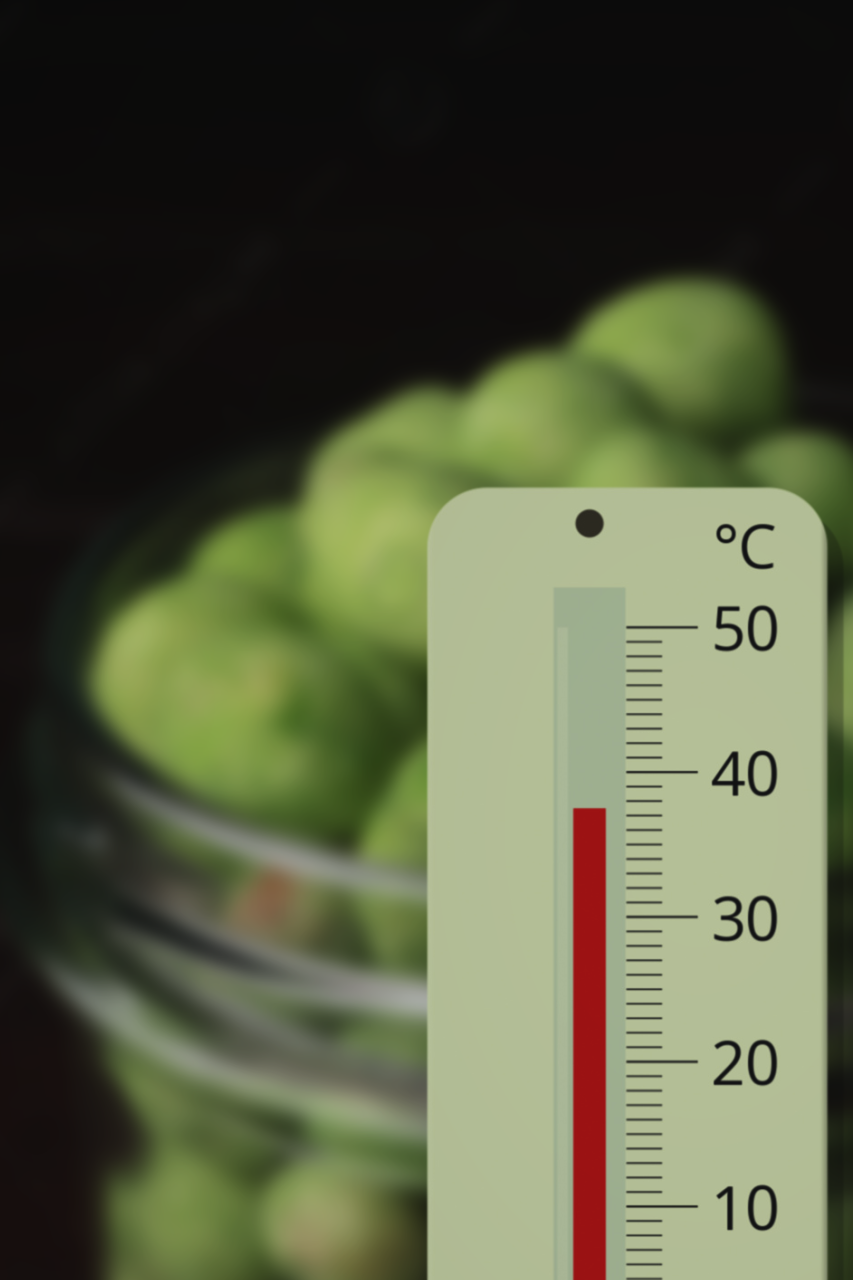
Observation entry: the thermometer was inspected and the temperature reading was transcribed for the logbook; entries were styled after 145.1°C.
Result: 37.5°C
